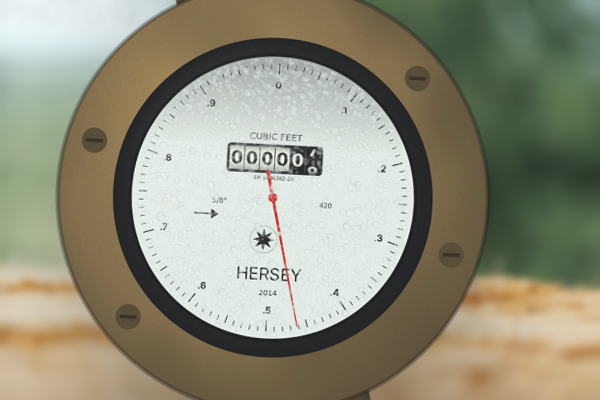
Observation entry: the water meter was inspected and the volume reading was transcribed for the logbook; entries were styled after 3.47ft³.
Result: 7.46ft³
